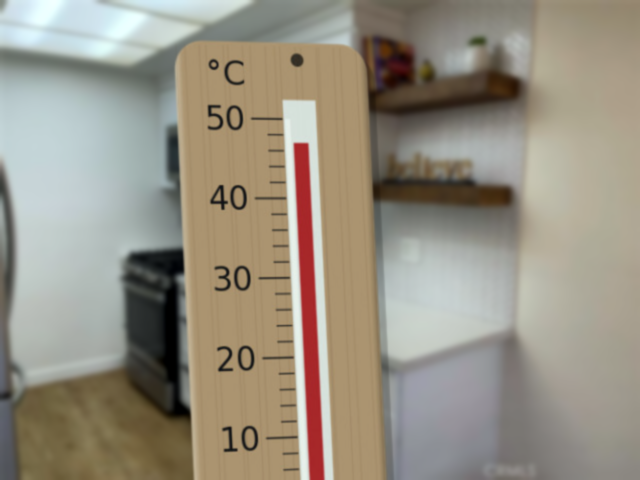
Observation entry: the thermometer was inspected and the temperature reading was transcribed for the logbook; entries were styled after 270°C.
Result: 47°C
